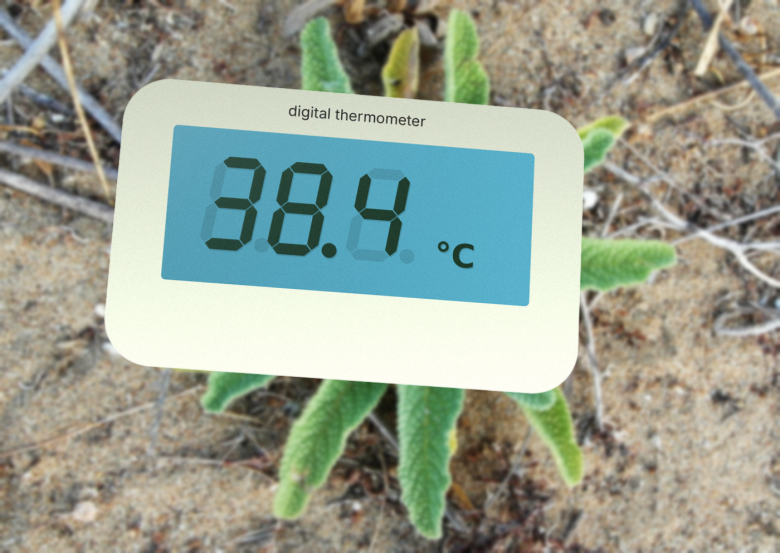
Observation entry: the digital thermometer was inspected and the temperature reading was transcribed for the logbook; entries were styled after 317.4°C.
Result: 38.4°C
